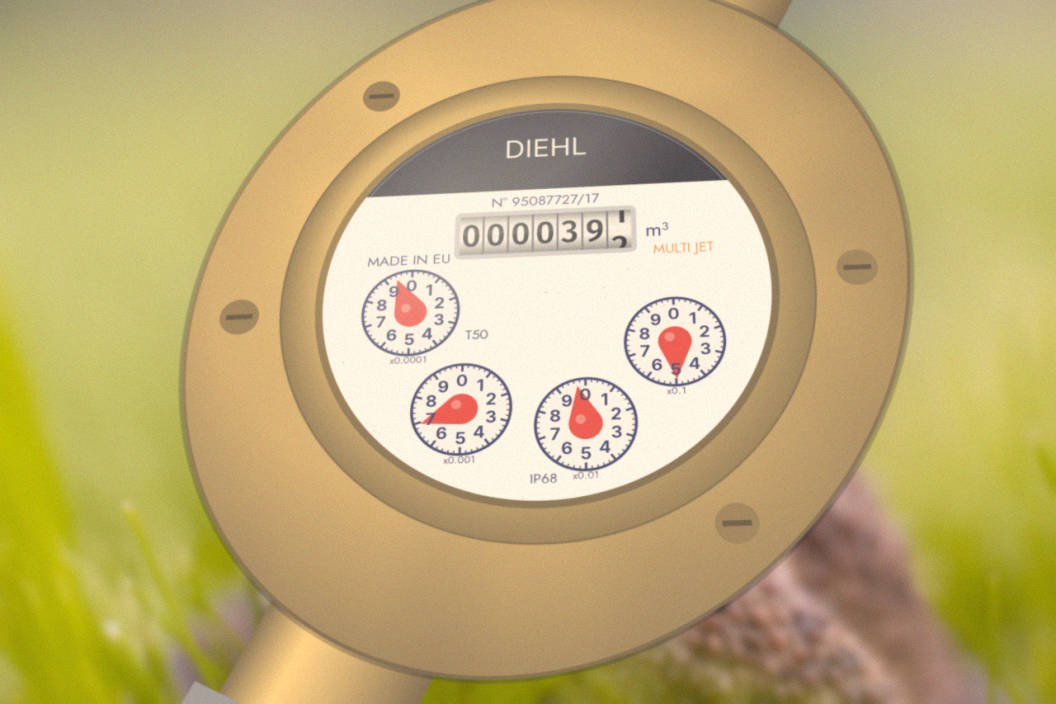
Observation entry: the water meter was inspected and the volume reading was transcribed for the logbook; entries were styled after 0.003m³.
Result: 391.4969m³
